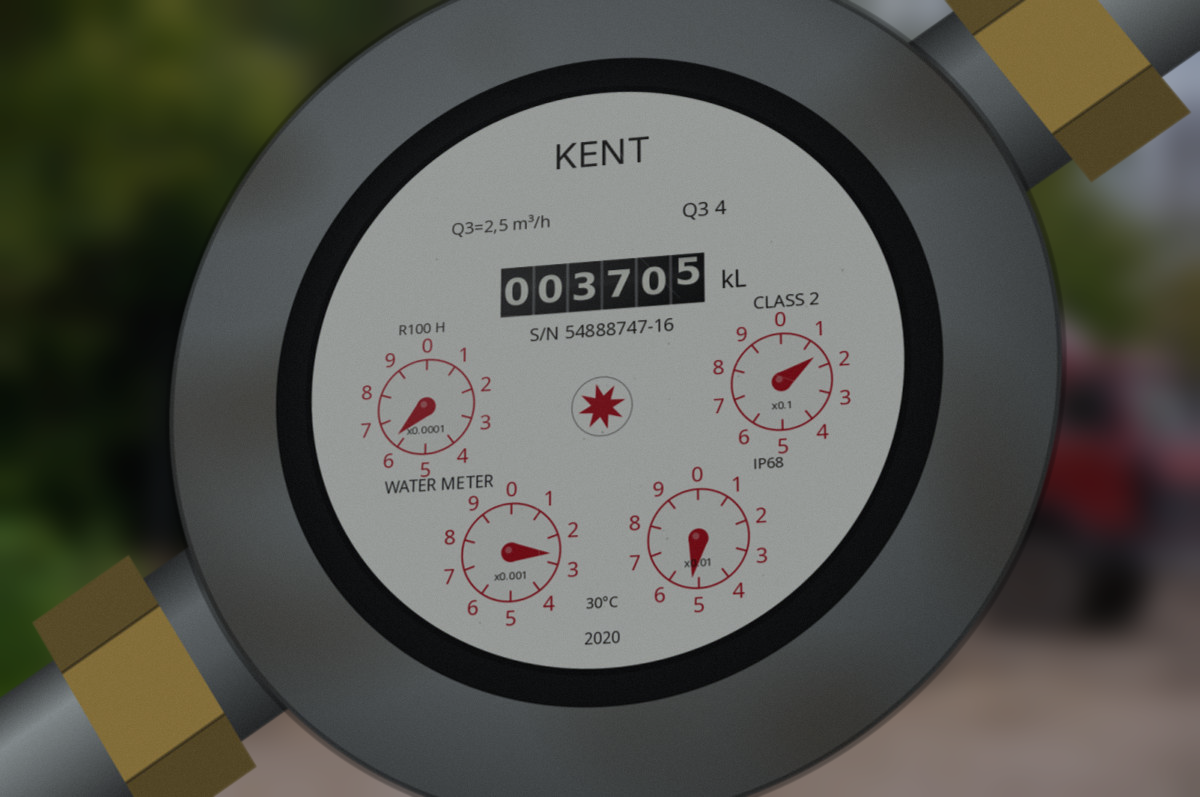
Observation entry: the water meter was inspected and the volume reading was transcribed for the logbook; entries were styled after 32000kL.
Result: 3705.1526kL
